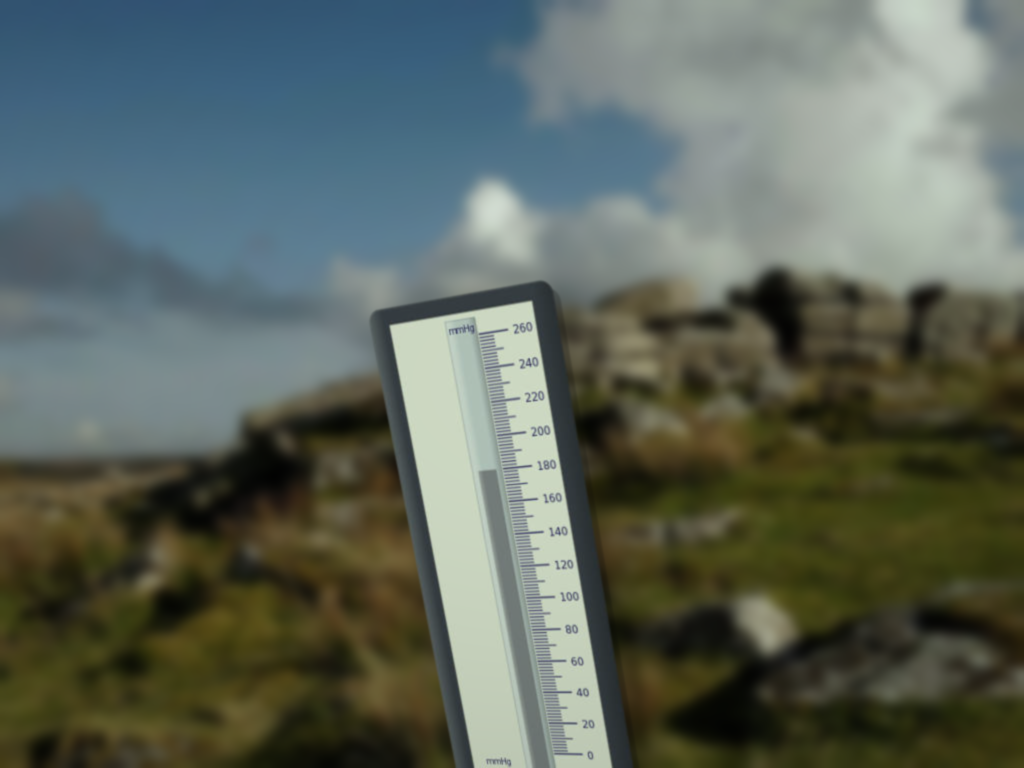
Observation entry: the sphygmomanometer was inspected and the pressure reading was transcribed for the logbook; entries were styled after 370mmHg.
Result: 180mmHg
